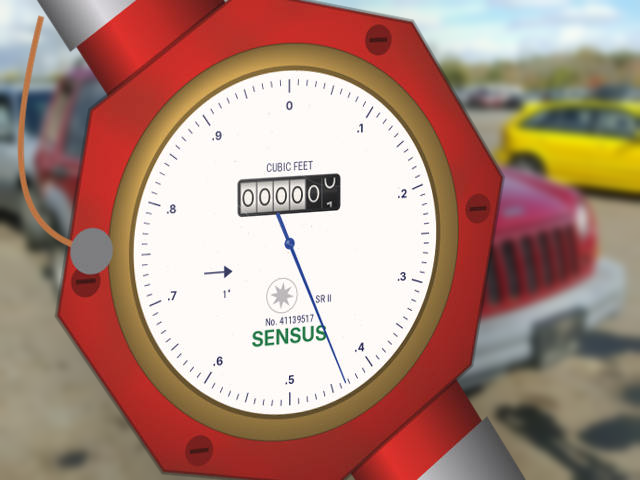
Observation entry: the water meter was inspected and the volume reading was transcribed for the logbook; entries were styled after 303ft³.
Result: 0.43ft³
